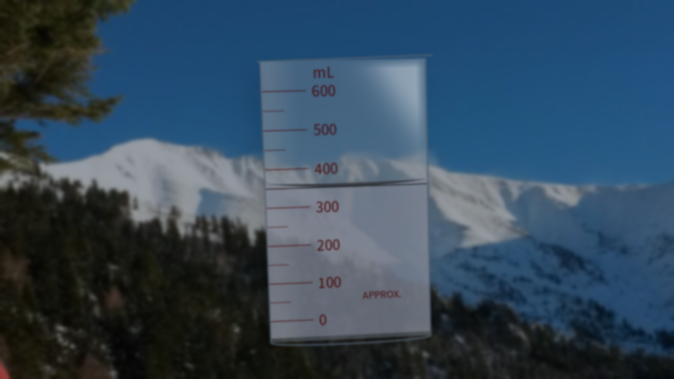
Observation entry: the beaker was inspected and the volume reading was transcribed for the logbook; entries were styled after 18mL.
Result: 350mL
